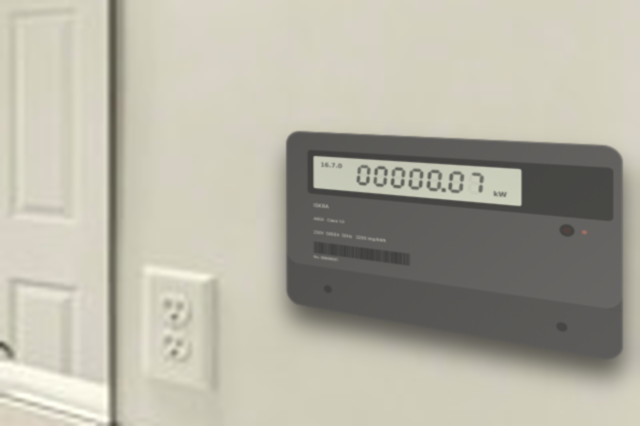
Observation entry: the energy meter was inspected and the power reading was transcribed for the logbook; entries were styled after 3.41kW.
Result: 0.07kW
